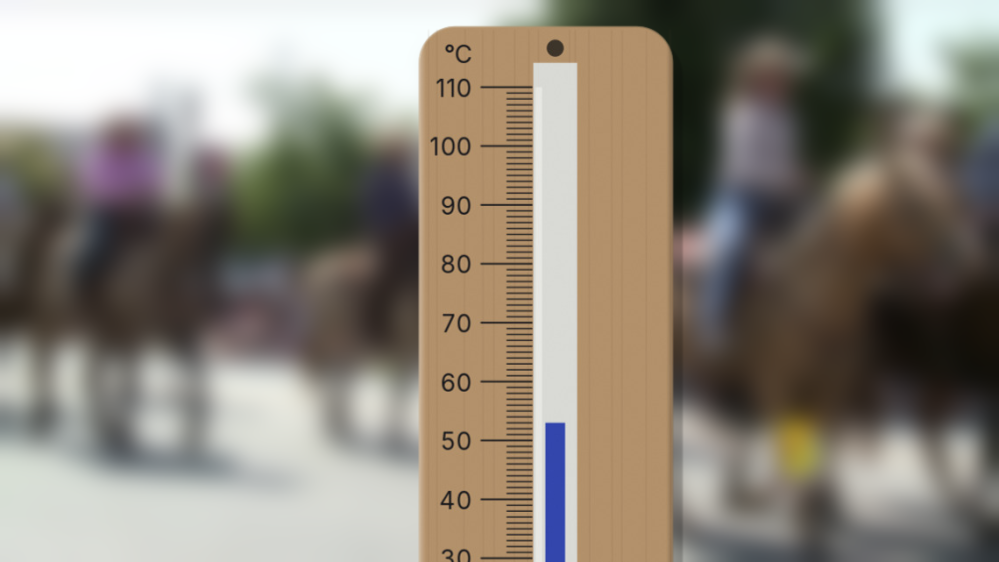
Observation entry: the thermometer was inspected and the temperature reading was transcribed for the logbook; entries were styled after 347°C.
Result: 53°C
